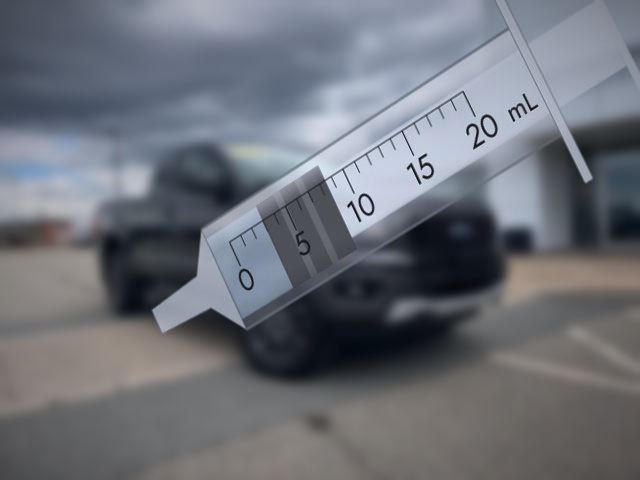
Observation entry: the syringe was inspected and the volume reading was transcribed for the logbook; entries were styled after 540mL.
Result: 3mL
